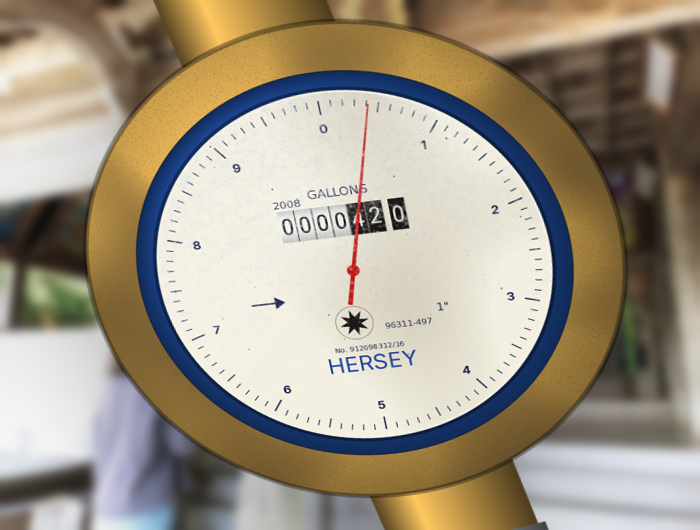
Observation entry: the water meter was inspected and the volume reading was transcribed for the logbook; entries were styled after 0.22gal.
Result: 420.4gal
